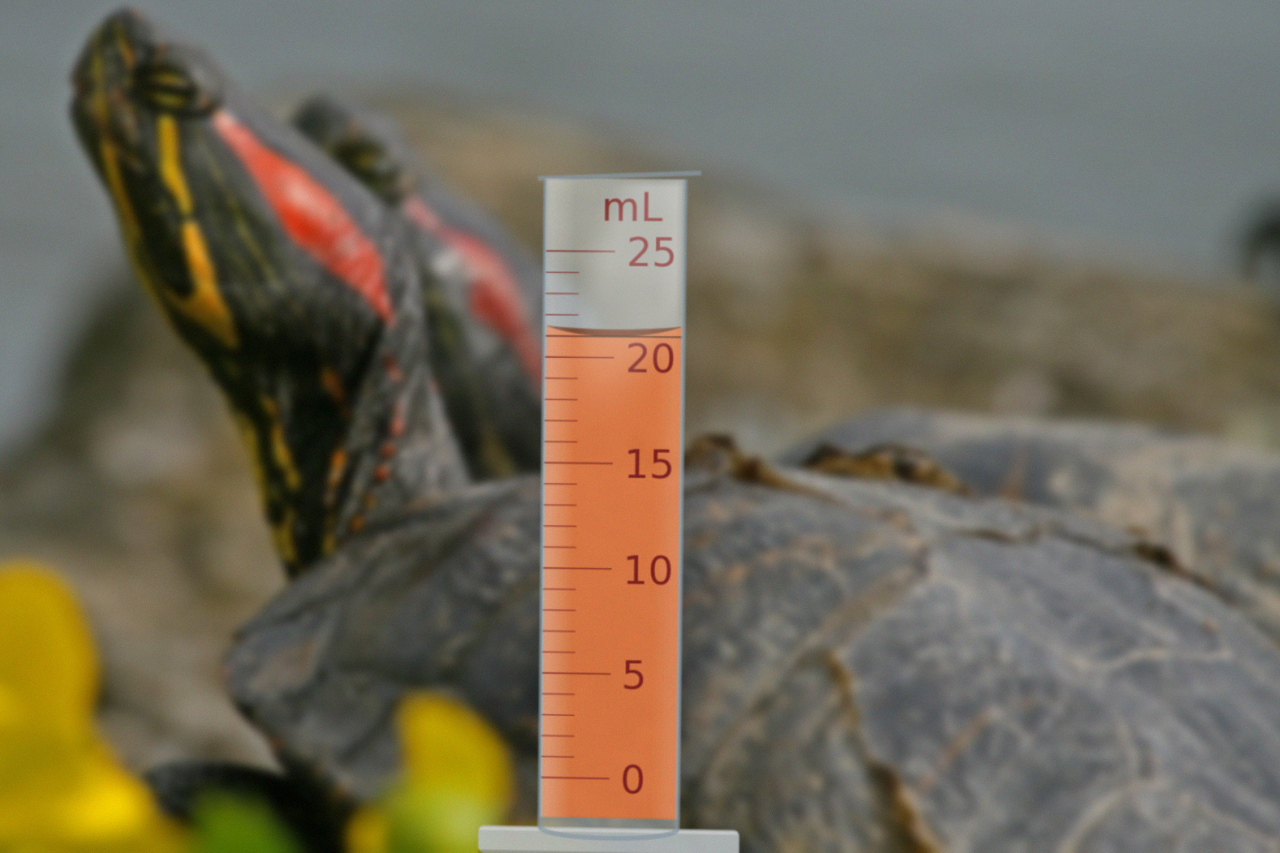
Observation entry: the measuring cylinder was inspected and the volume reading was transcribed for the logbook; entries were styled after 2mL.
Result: 21mL
